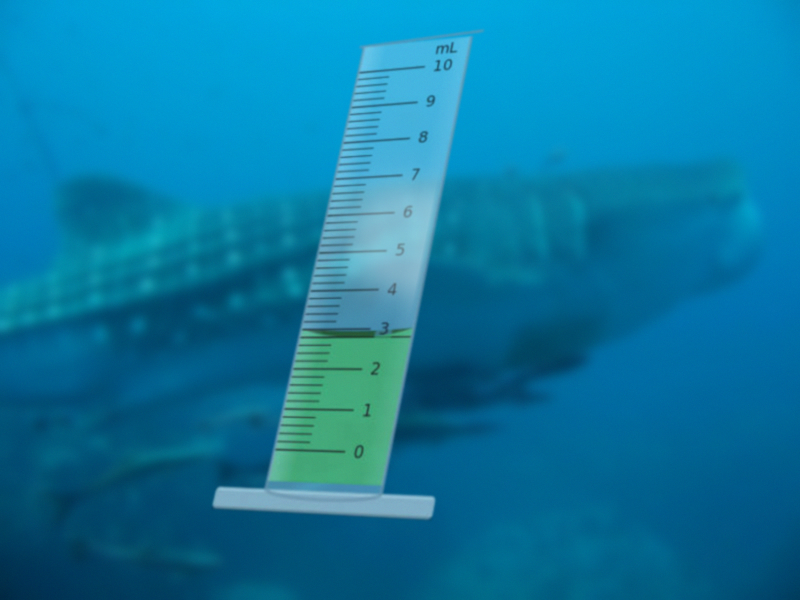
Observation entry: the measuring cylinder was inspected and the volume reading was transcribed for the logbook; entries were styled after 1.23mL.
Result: 2.8mL
